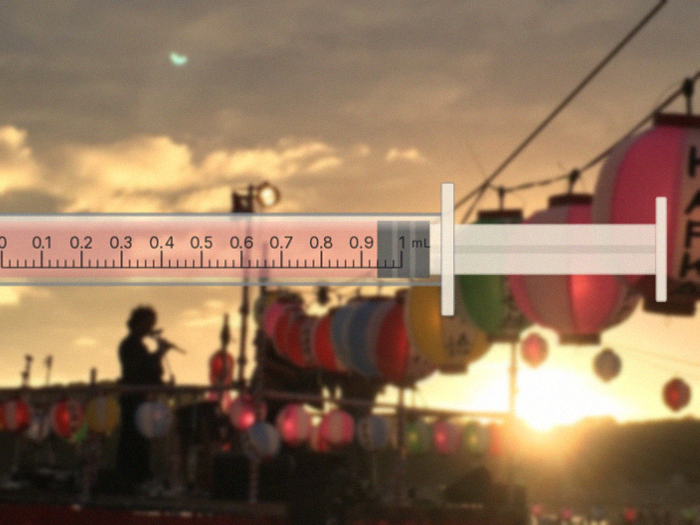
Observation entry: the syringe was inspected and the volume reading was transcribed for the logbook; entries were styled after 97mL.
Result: 0.94mL
